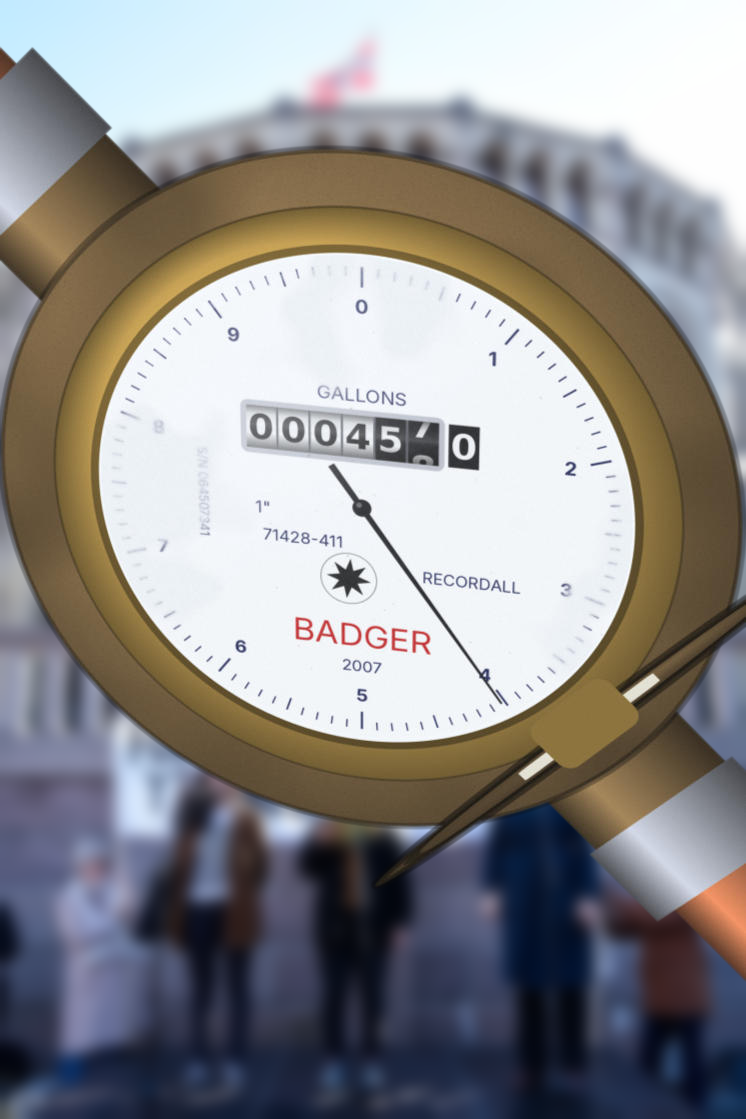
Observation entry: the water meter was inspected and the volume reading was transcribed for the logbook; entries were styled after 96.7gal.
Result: 4574.0gal
